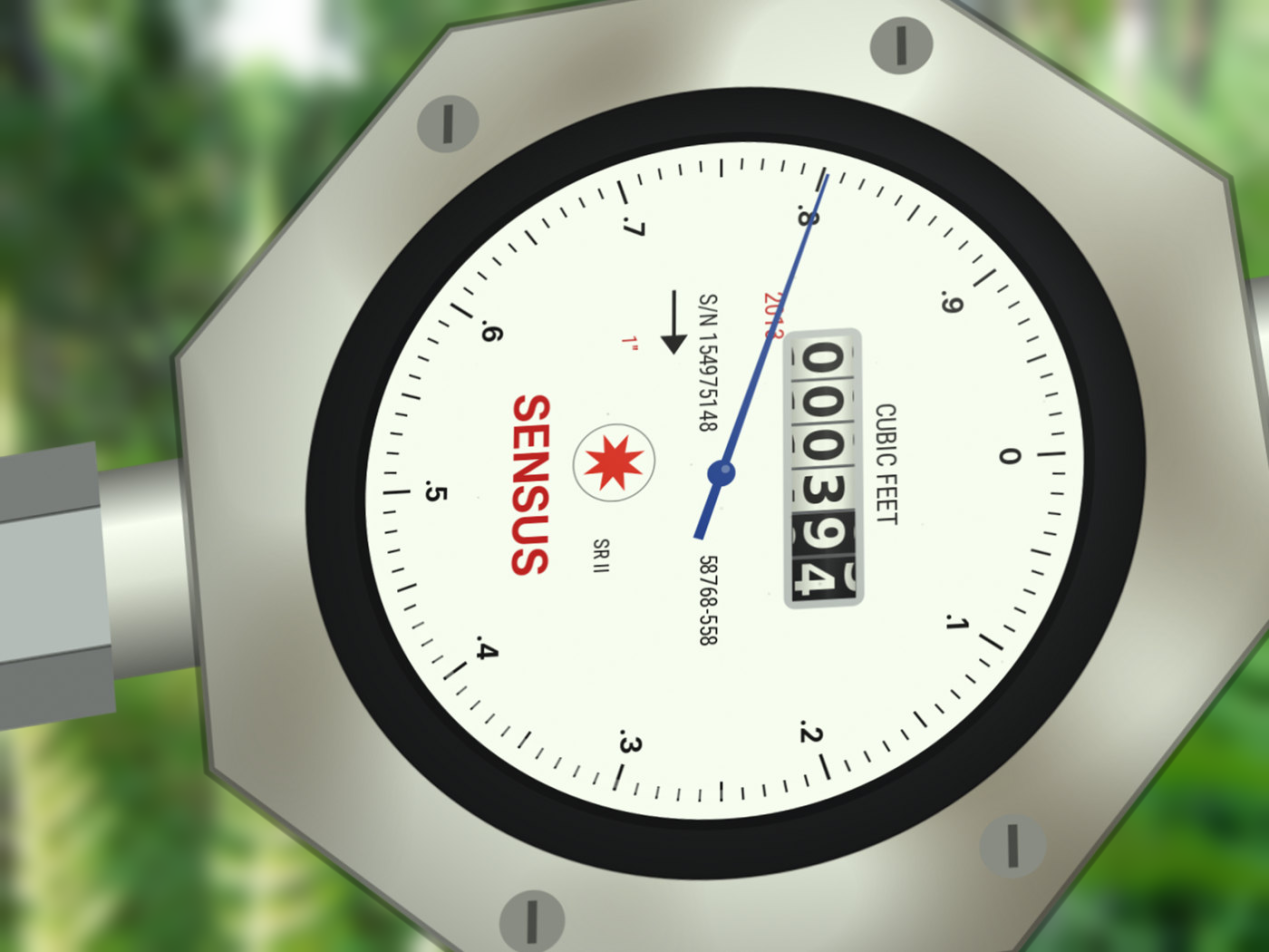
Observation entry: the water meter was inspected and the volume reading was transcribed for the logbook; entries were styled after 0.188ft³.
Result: 393.80ft³
